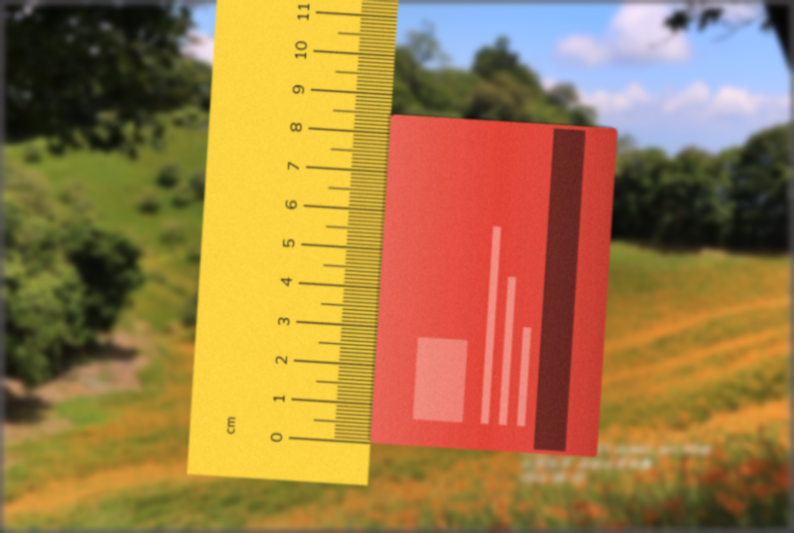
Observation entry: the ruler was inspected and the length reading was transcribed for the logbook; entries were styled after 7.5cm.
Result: 8.5cm
